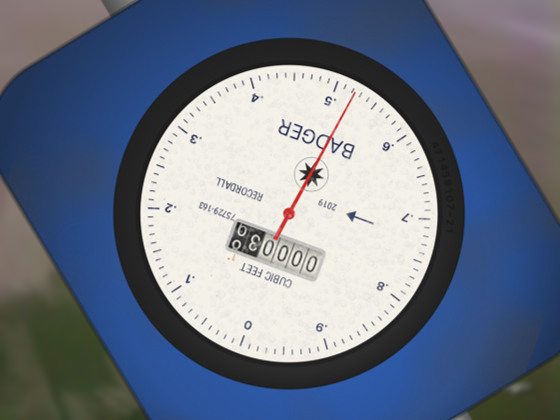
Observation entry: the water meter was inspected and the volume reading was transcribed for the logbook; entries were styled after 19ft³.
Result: 38.52ft³
